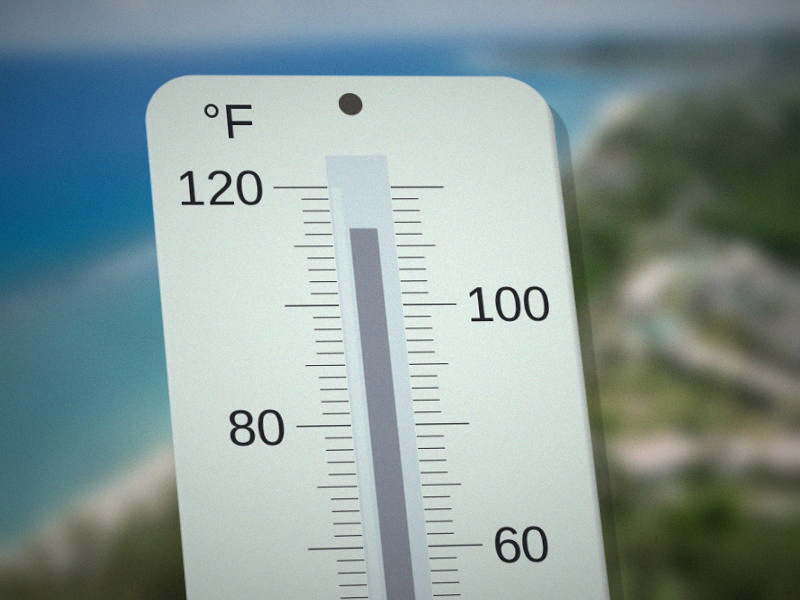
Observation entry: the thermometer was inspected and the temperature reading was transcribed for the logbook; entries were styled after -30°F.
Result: 113°F
